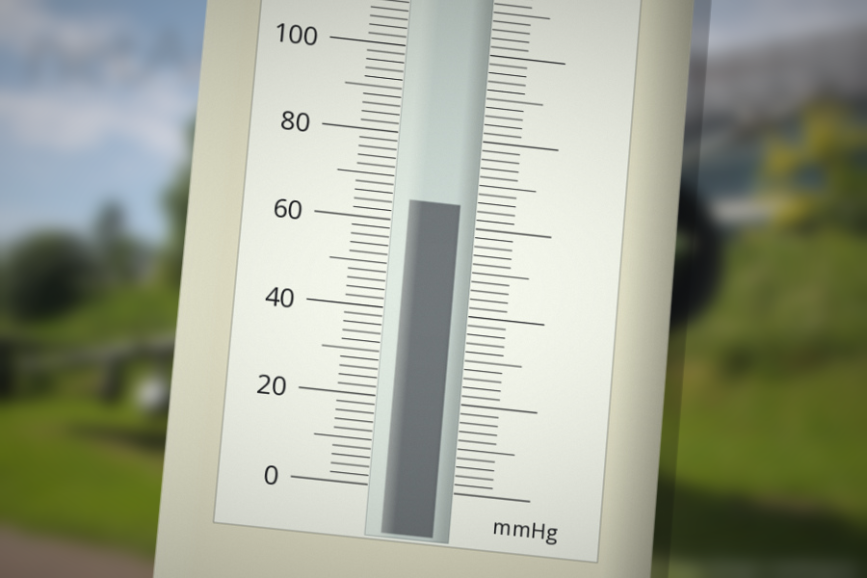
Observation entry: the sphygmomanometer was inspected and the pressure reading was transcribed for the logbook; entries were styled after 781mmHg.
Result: 65mmHg
